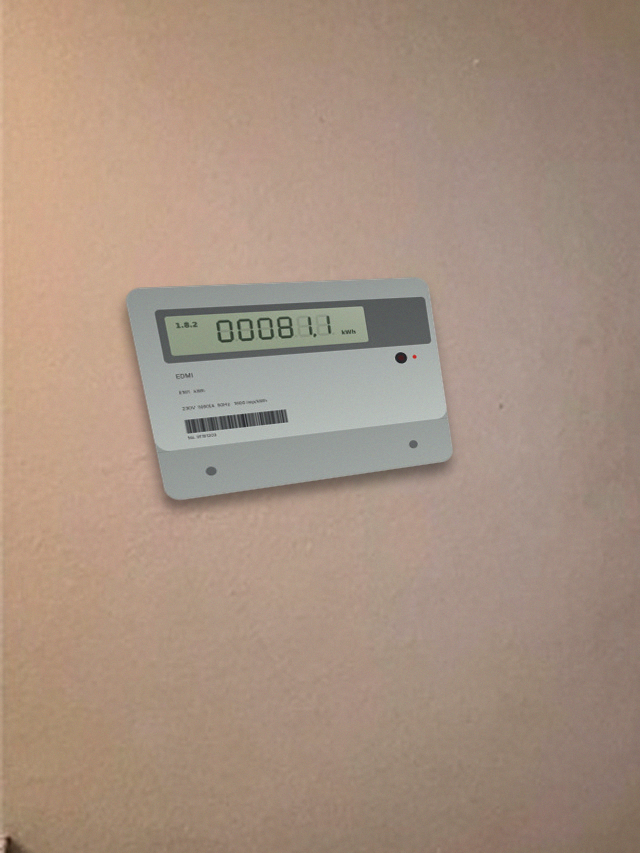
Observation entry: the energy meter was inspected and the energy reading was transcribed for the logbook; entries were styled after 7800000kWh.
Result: 81.1kWh
